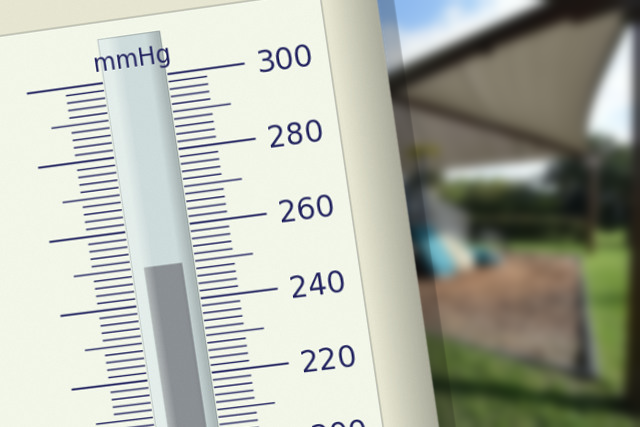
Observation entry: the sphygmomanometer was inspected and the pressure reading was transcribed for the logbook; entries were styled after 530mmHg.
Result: 250mmHg
